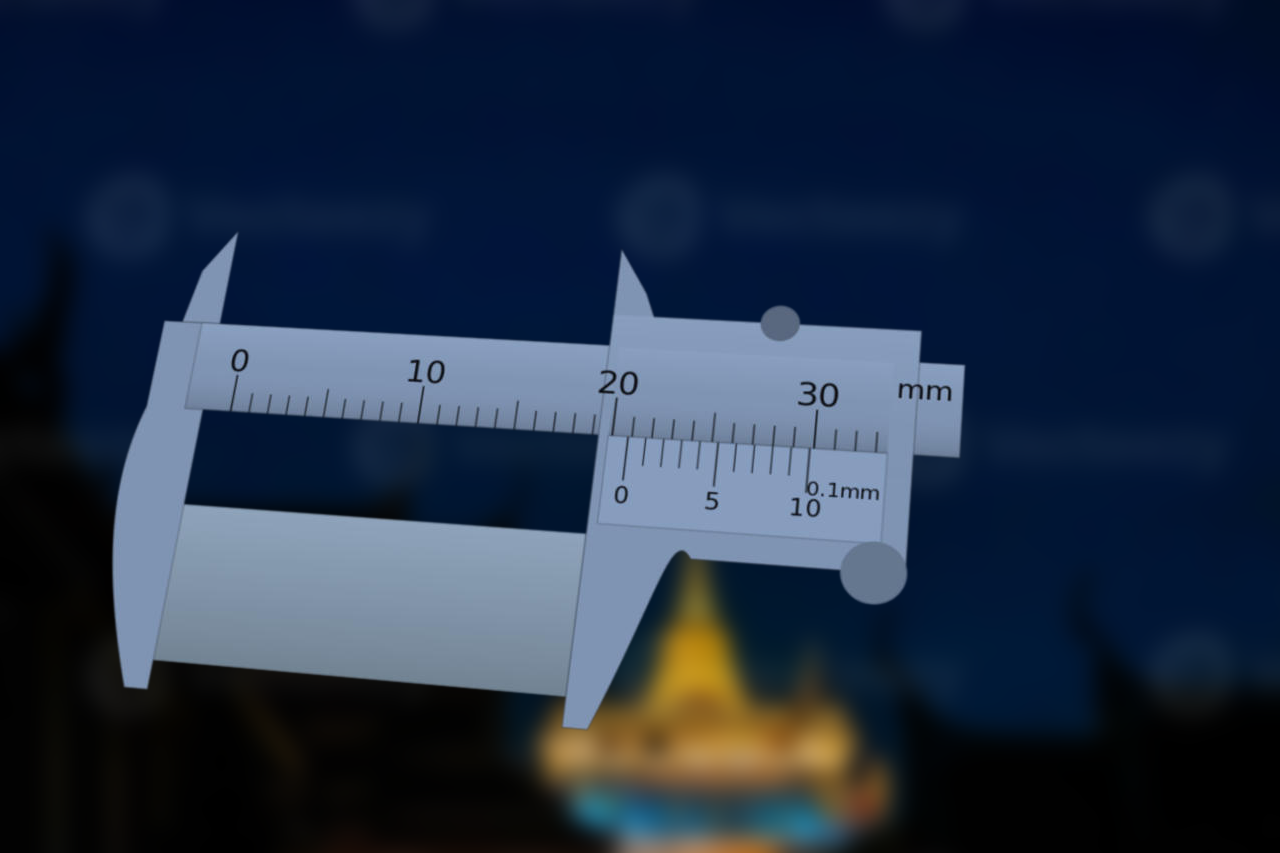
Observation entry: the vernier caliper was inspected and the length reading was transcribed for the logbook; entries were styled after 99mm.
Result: 20.8mm
